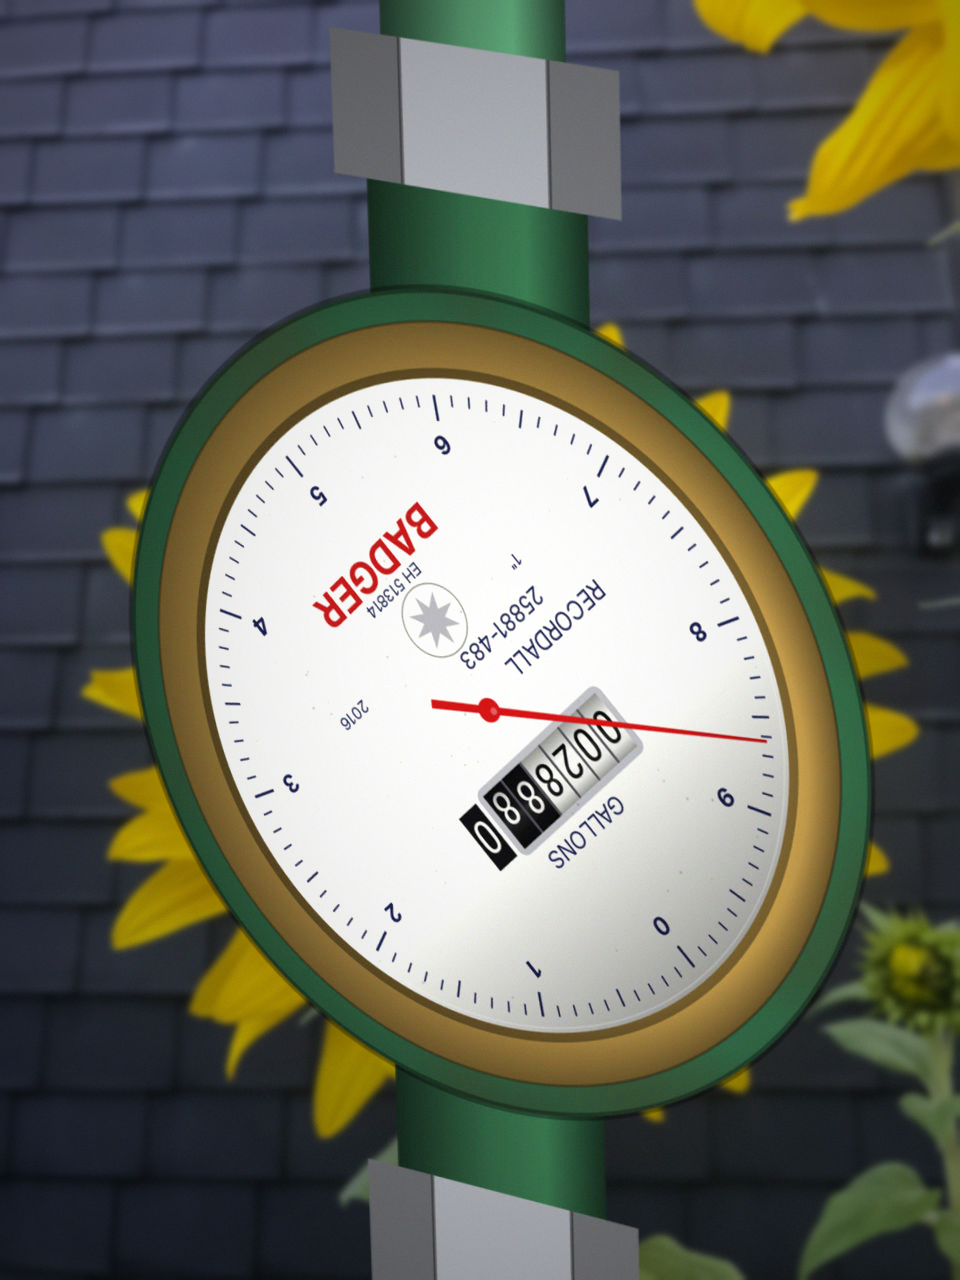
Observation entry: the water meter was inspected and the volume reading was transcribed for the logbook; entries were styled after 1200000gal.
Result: 28878.6gal
